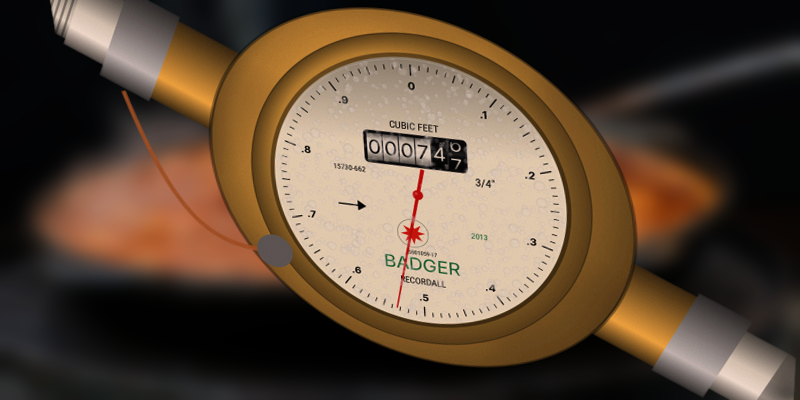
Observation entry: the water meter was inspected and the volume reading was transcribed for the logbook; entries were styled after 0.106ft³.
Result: 746.53ft³
